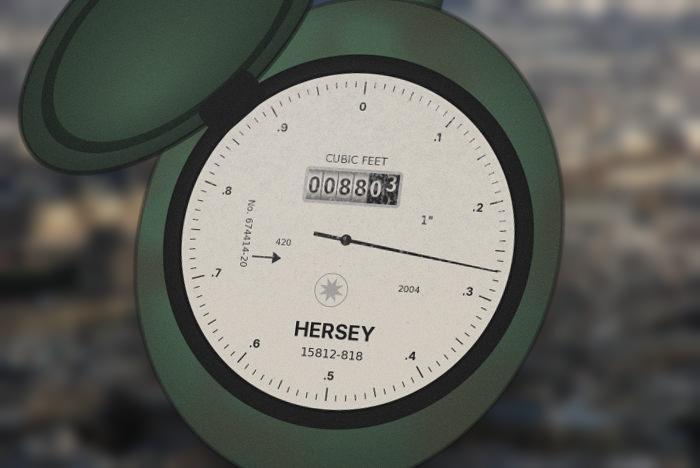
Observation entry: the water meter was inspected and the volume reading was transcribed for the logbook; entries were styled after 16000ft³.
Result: 8803.27ft³
